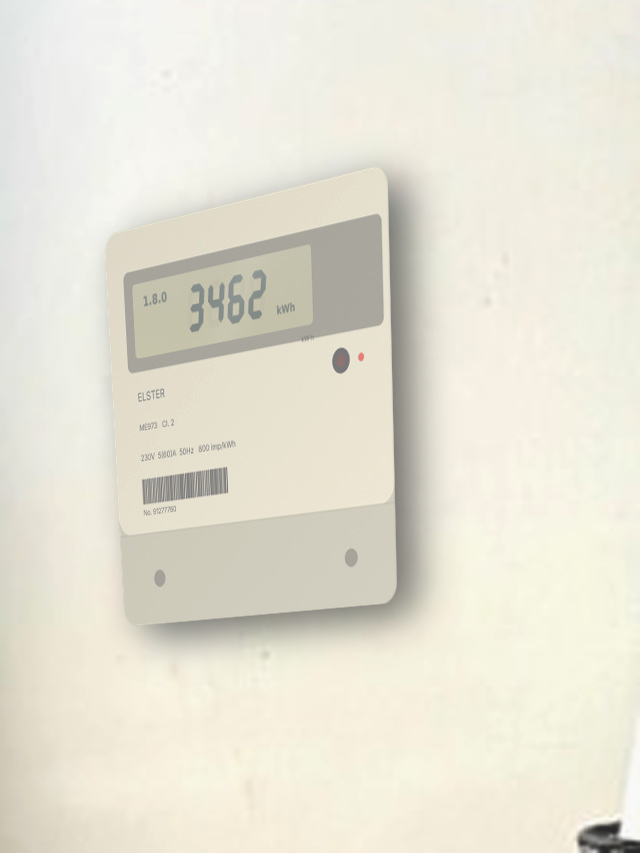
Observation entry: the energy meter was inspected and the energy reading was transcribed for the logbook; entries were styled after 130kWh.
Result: 3462kWh
